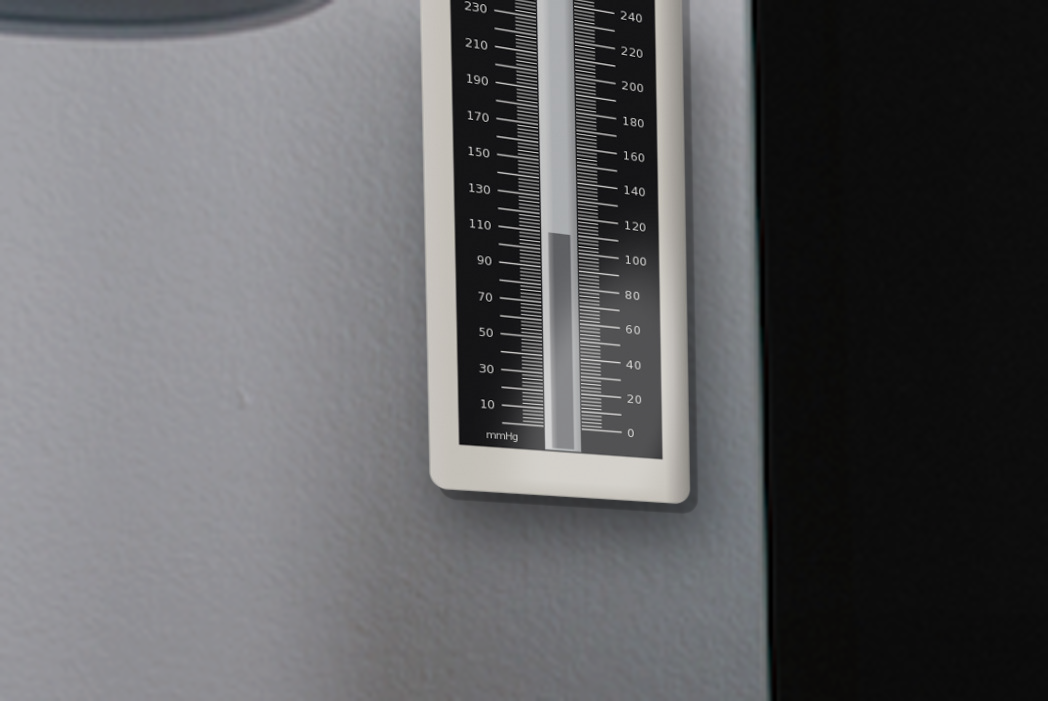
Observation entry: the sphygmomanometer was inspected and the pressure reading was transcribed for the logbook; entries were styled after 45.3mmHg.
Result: 110mmHg
